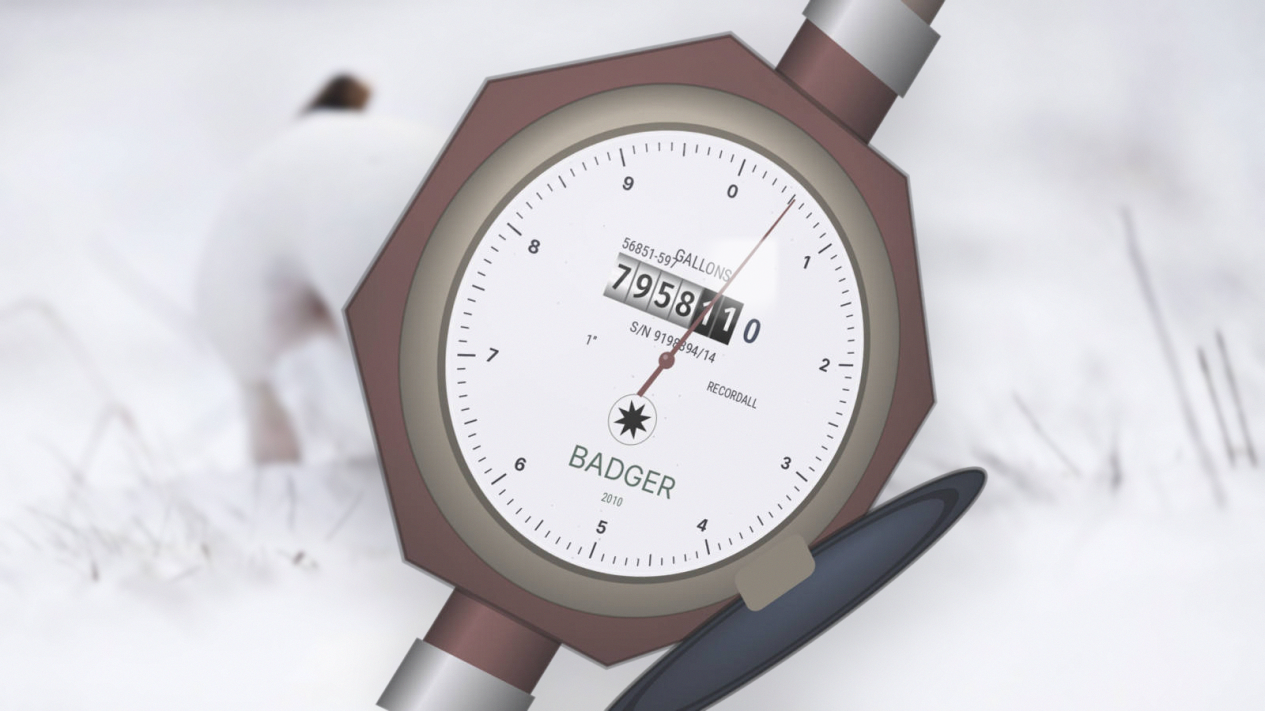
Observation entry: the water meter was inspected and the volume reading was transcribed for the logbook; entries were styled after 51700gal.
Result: 7958110.5gal
